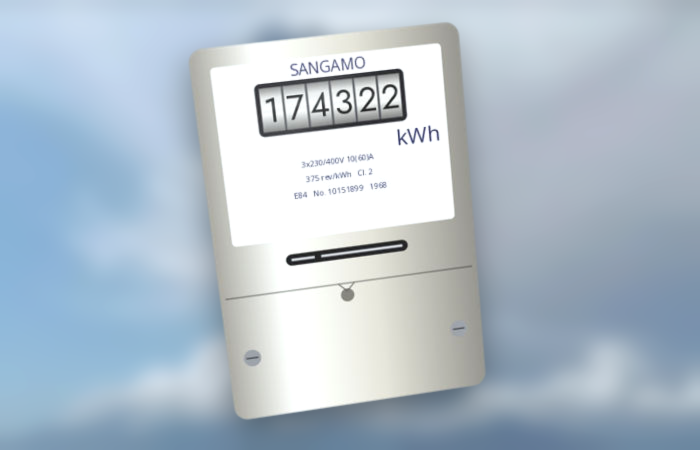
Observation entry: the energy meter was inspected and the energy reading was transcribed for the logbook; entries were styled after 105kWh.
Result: 174322kWh
